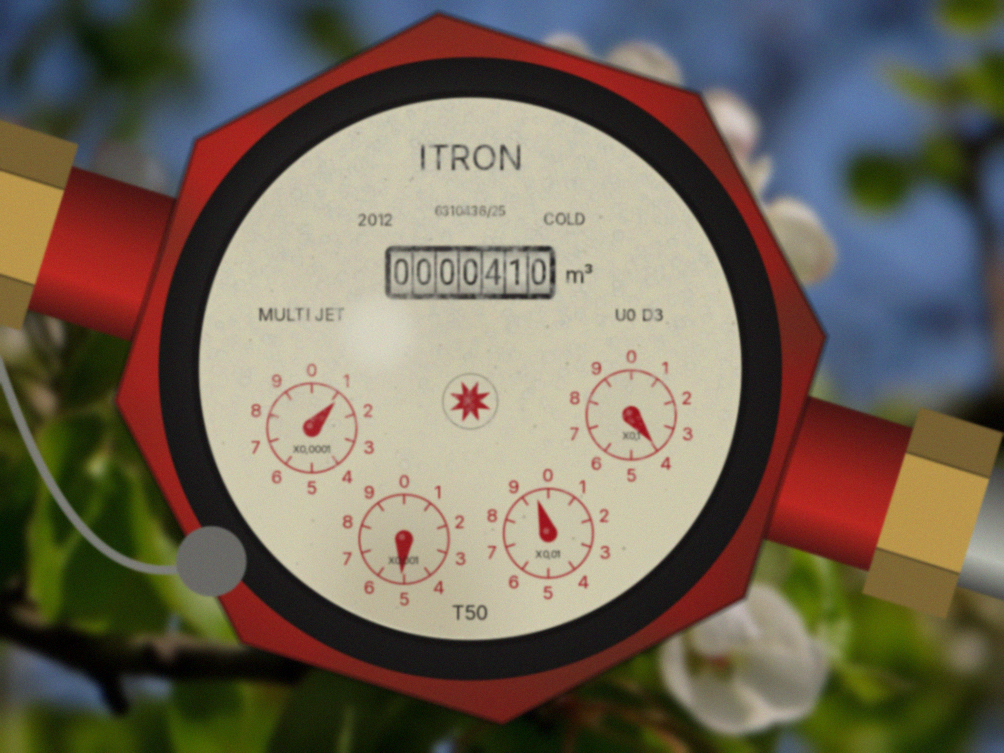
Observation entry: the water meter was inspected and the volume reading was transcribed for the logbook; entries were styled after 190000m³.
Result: 410.3951m³
